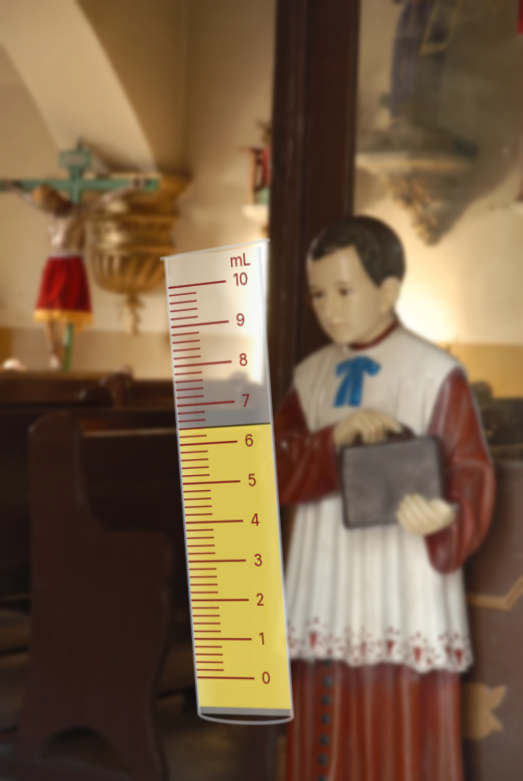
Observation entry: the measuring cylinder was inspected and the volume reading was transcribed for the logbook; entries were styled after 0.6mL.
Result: 6.4mL
